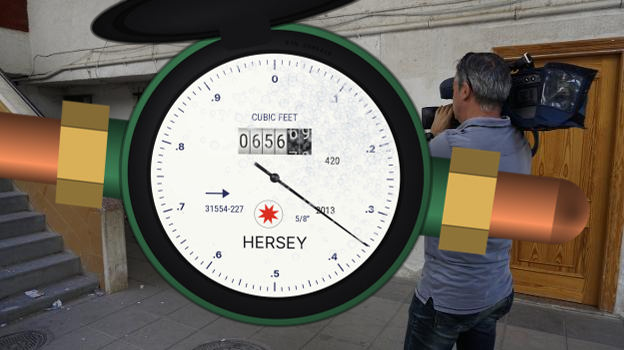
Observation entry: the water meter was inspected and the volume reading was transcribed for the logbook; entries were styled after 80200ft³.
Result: 65669.35ft³
